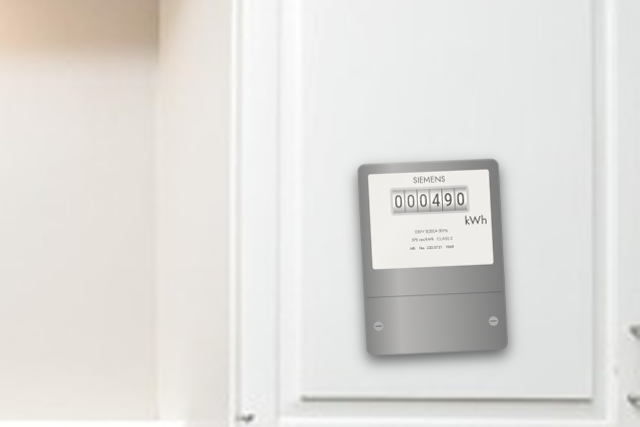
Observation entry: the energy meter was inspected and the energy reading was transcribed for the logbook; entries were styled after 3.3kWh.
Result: 490kWh
